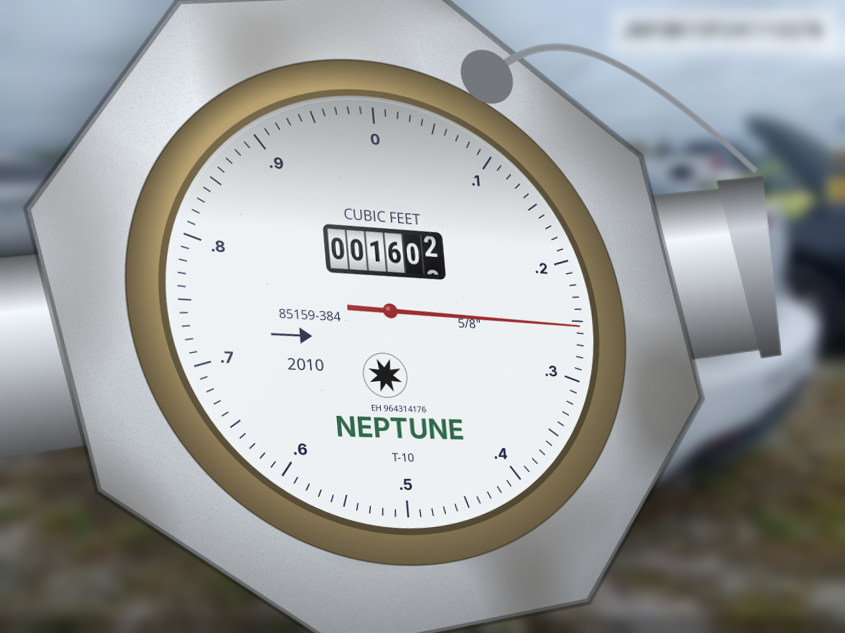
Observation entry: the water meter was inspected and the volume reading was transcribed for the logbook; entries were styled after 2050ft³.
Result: 1602.25ft³
